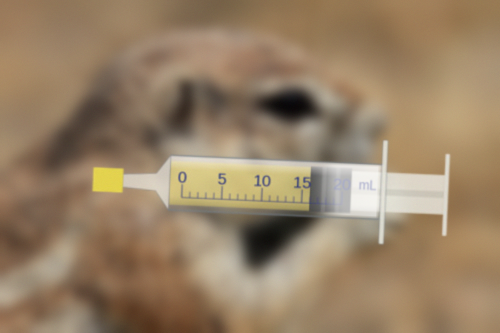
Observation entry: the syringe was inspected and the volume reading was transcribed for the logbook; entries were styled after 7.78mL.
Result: 16mL
